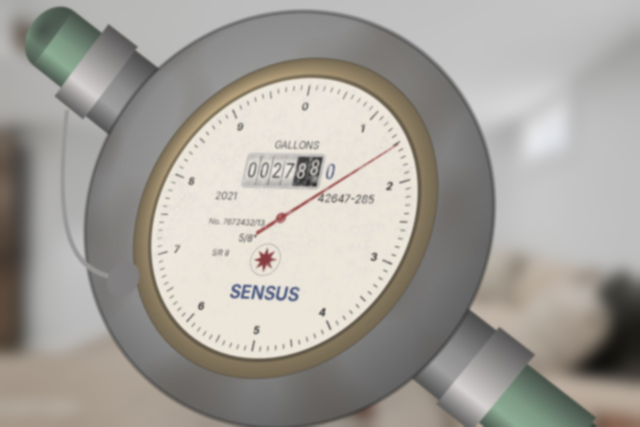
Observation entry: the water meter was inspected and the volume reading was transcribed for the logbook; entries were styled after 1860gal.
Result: 27881.5gal
